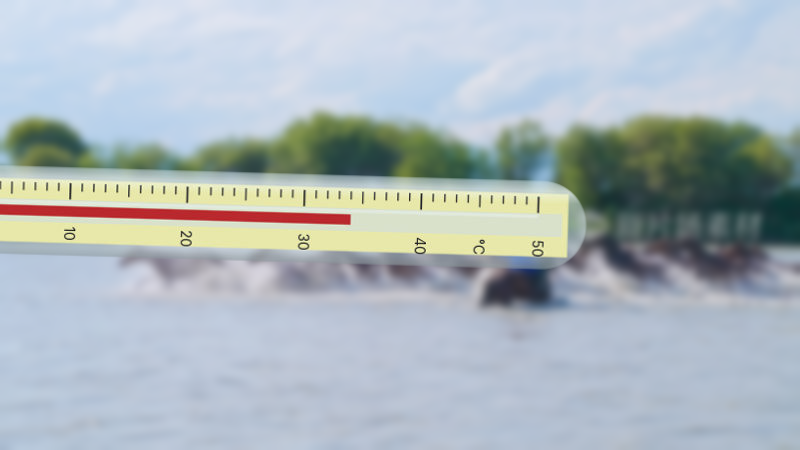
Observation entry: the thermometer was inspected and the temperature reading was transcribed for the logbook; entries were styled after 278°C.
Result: 34°C
